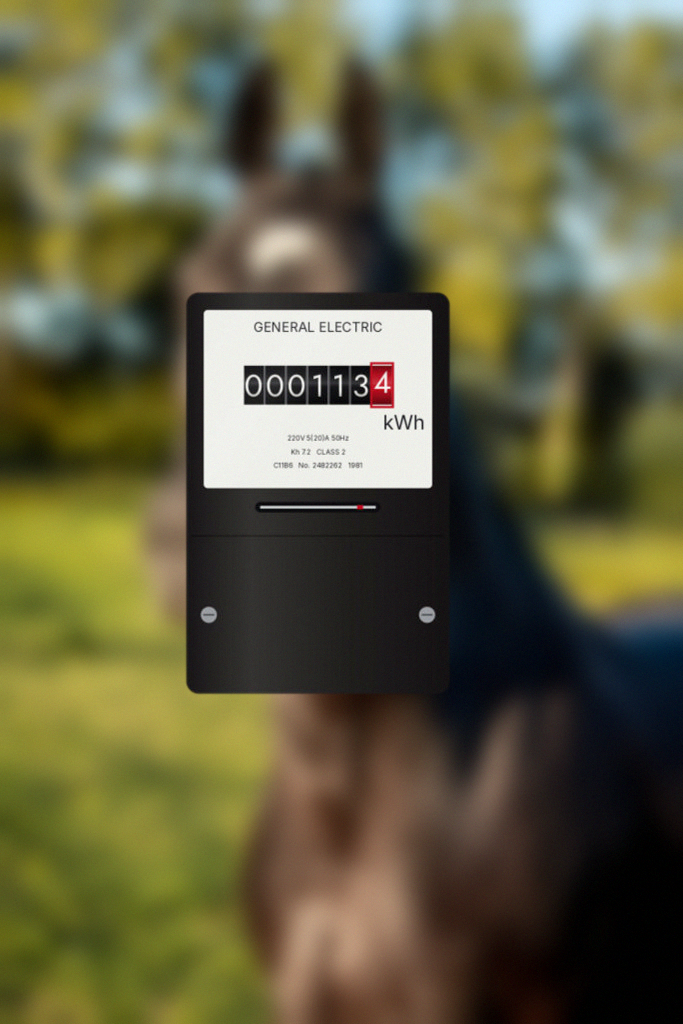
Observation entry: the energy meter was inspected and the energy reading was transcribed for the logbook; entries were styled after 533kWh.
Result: 113.4kWh
